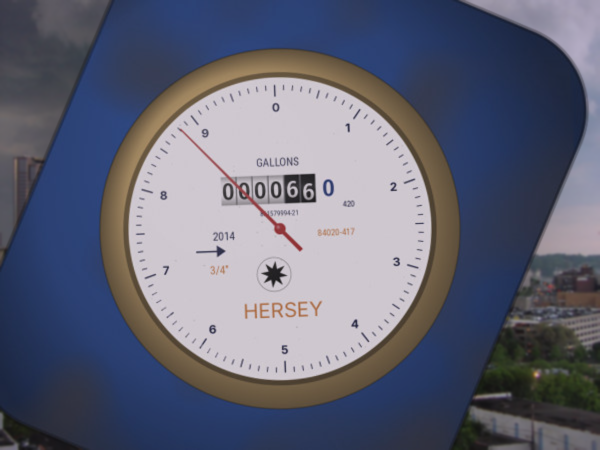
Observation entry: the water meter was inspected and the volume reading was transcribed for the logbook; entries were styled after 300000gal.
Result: 658.8gal
